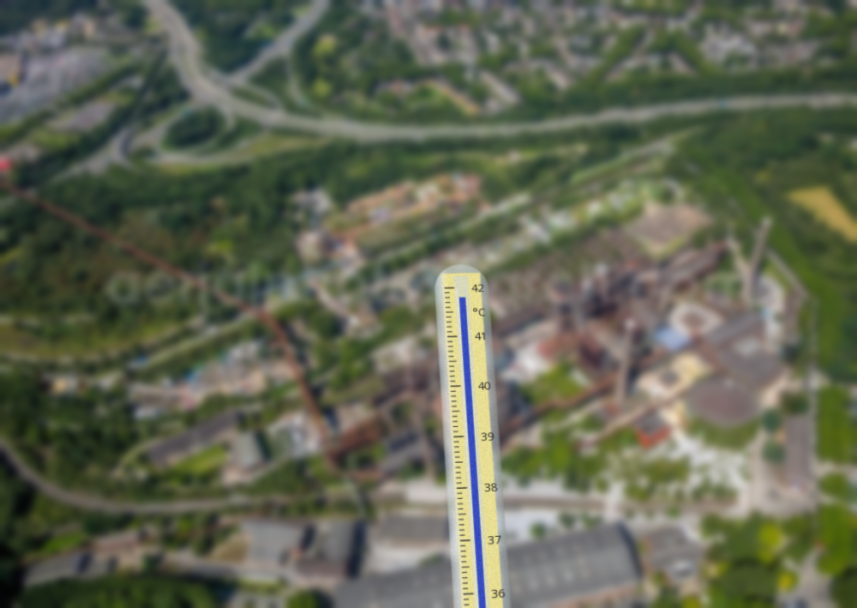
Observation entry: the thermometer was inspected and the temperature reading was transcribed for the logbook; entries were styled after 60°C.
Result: 41.8°C
